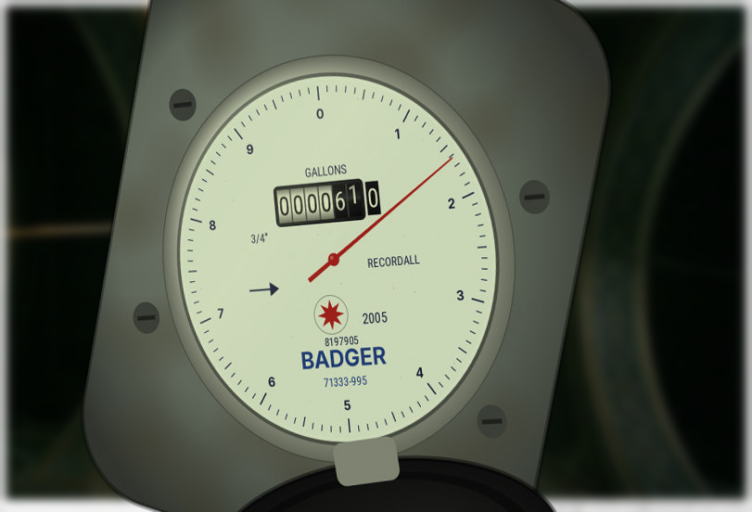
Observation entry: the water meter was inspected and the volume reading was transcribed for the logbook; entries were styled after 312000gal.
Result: 611.6gal
